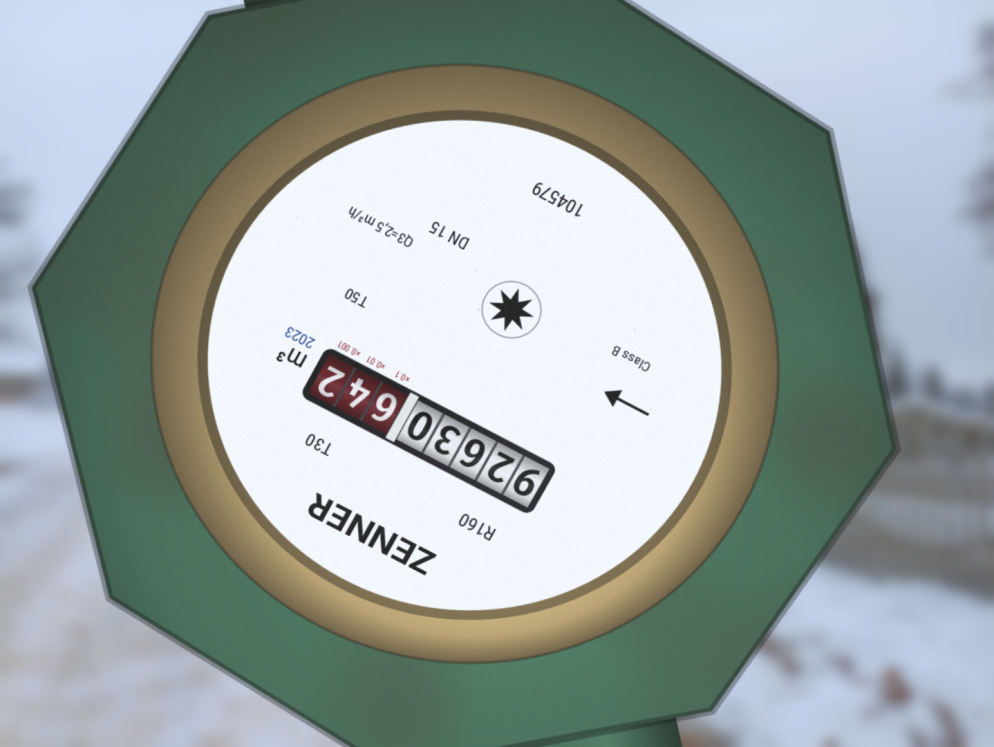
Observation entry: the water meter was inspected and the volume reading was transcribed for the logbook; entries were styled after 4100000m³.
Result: 92630.642m³
